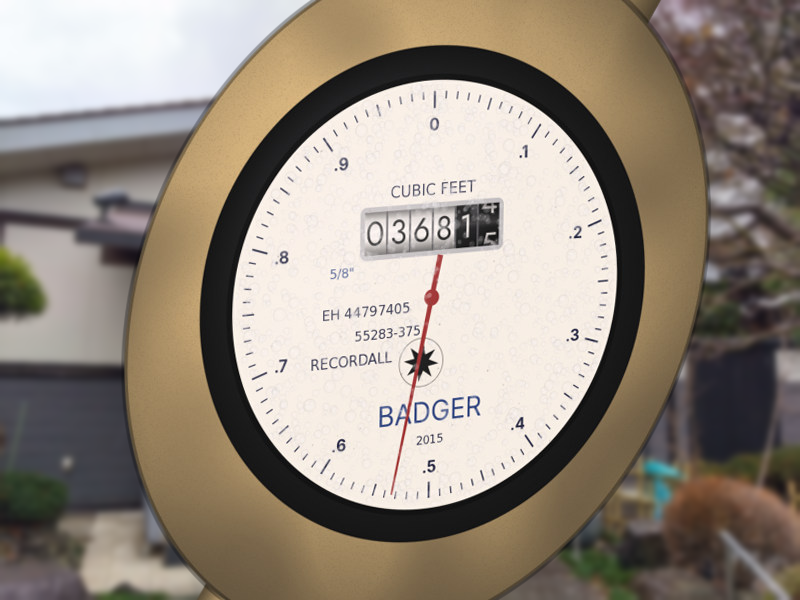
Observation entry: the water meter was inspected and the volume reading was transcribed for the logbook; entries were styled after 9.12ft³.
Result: 36814.53ft³
